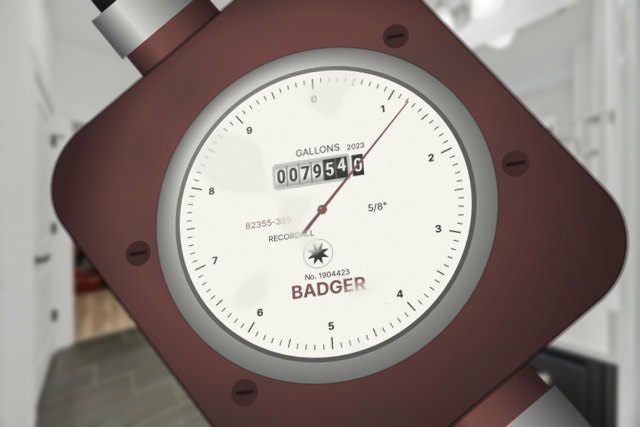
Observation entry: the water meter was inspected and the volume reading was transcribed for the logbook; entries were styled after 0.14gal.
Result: 79541.2gal
